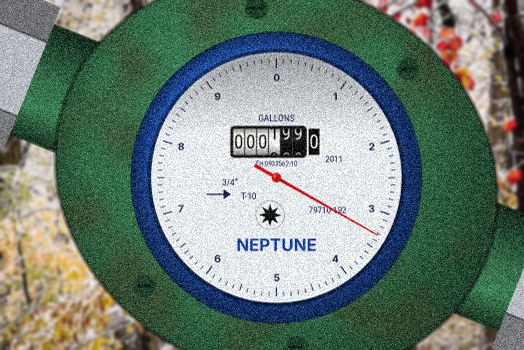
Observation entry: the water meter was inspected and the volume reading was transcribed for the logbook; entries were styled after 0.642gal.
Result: 1993.3gal
